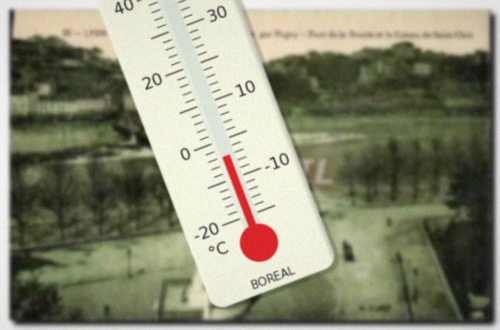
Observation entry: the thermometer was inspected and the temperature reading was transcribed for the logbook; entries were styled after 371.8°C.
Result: -4°C
